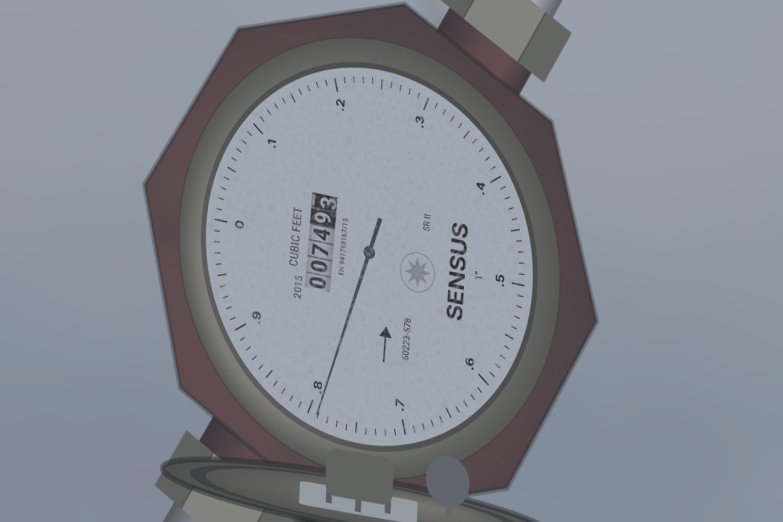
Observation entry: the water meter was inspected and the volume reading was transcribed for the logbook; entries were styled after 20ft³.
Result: 7492.79ft³
